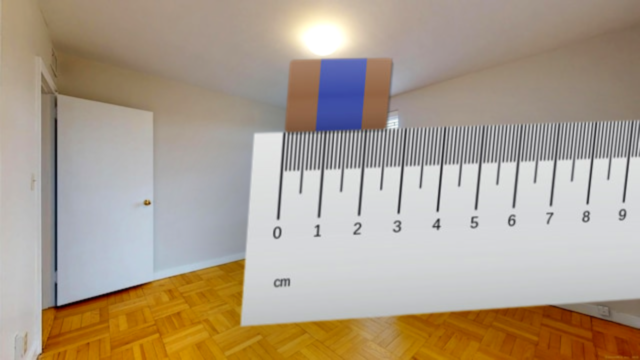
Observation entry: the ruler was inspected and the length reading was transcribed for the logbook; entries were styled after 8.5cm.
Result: 2.5cm
